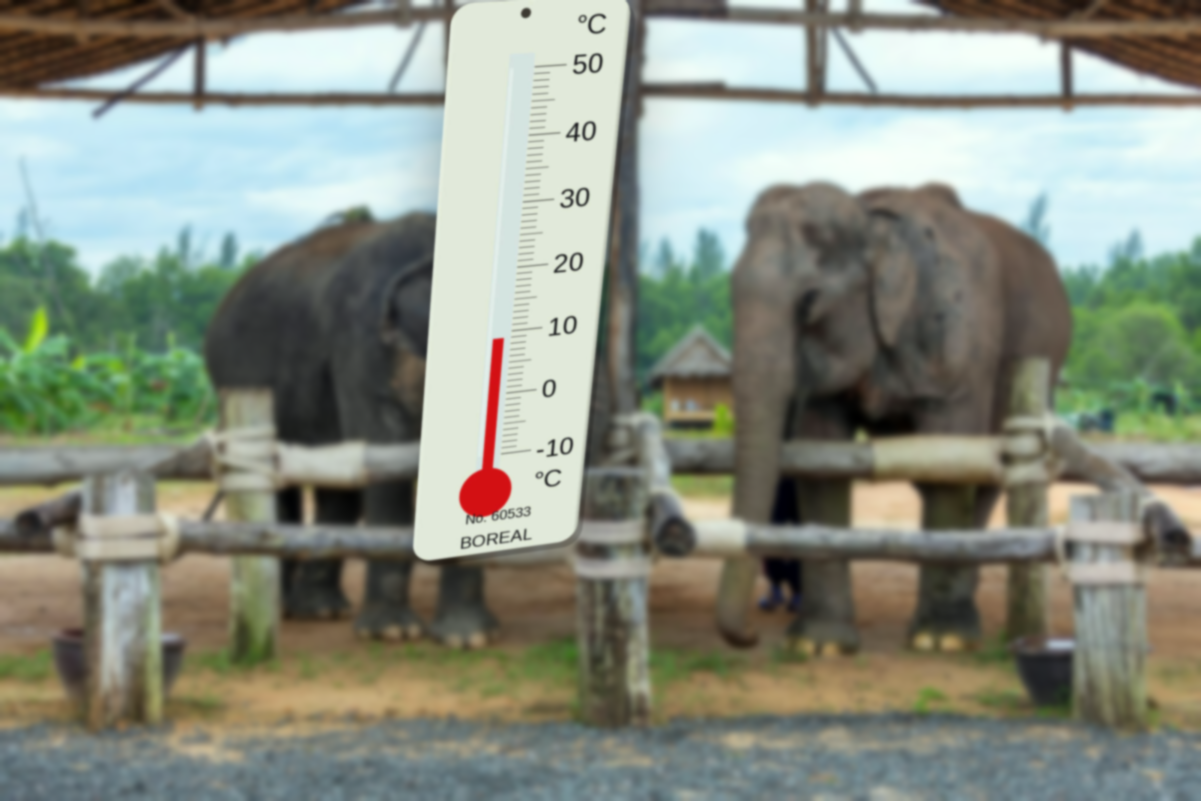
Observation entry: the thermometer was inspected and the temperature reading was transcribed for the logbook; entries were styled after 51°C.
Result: 9°C
